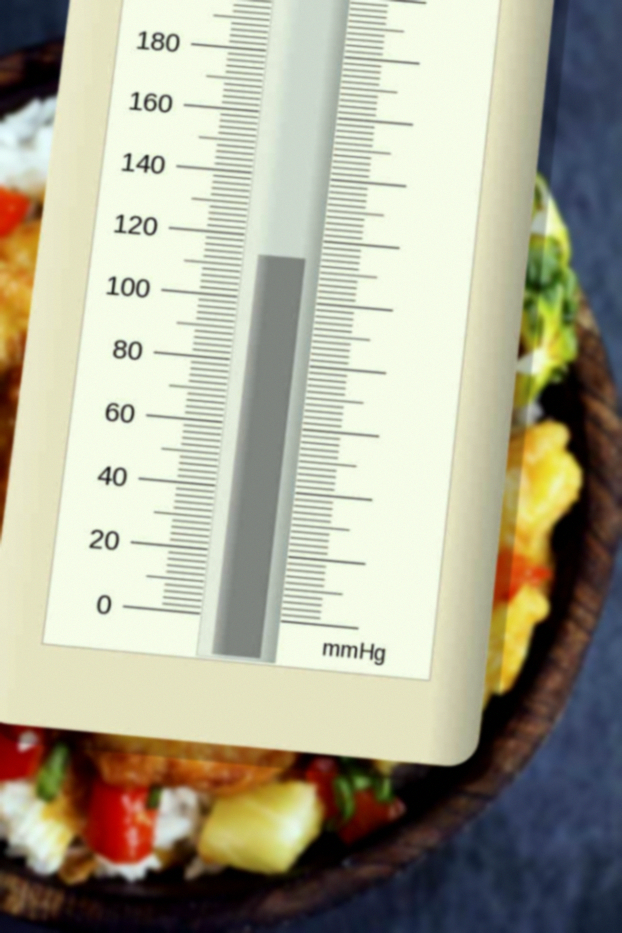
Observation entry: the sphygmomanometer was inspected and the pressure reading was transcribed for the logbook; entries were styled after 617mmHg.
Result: 114mmHg
